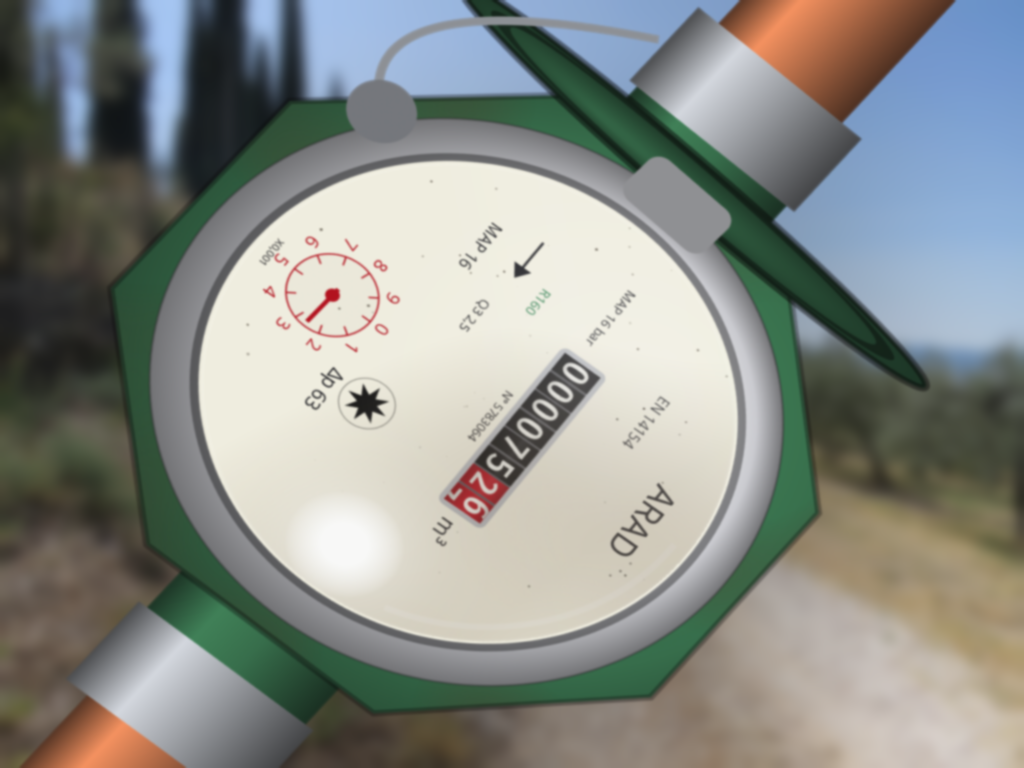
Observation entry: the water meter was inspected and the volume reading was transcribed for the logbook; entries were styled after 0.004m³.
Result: 75.262m³
